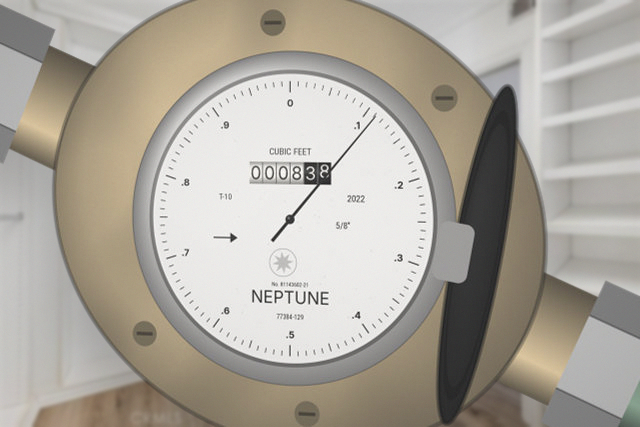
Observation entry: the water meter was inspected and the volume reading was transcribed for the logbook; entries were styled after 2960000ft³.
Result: 838.11ft³
